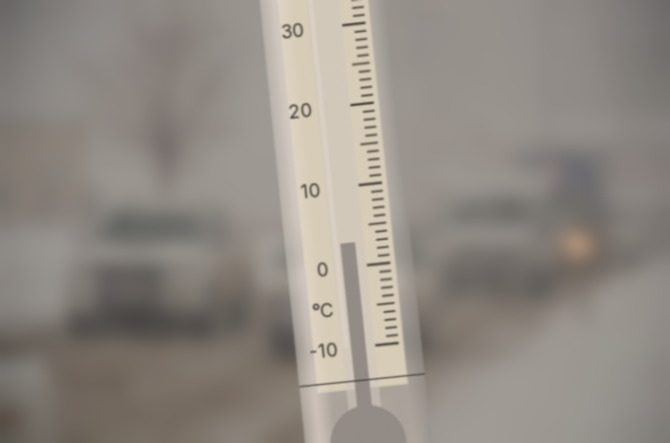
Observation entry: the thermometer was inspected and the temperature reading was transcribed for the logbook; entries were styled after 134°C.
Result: 3°C
